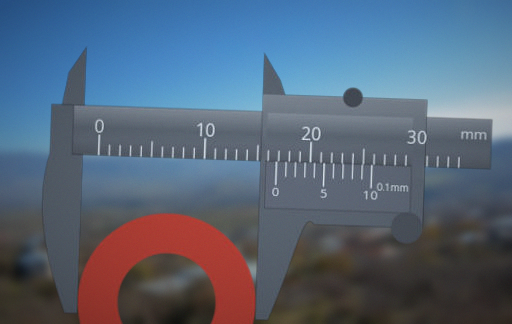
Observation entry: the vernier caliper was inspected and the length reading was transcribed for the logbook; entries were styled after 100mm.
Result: 16.8mm
